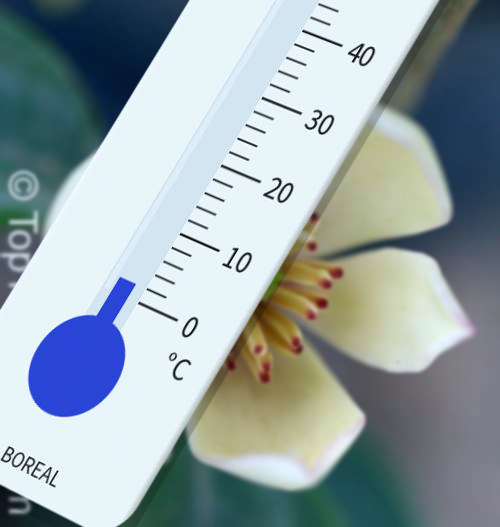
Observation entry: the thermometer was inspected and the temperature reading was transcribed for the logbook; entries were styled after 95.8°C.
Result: 2°C
